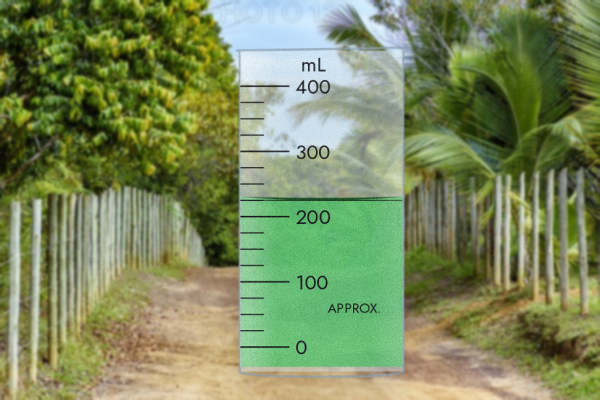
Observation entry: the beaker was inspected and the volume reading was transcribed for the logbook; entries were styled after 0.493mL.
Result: 225mL
